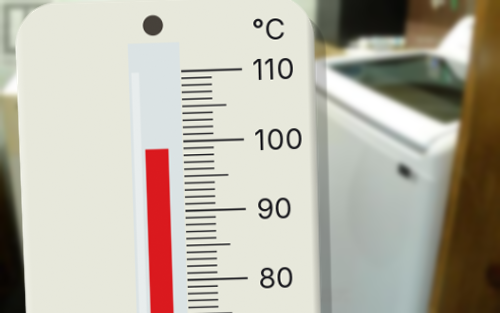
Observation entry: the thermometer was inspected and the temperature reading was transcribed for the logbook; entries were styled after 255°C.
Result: 99°C
